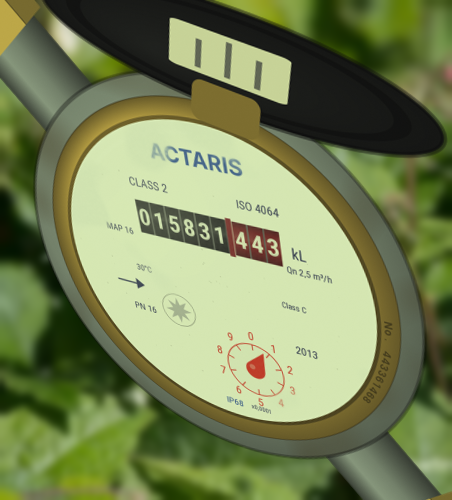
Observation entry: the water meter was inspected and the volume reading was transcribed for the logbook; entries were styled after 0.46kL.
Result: 15831.4430kL
